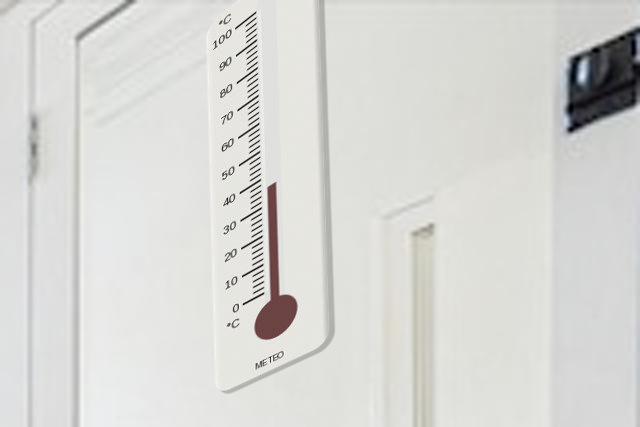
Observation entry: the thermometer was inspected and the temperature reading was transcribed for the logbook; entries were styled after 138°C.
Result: 36°C
